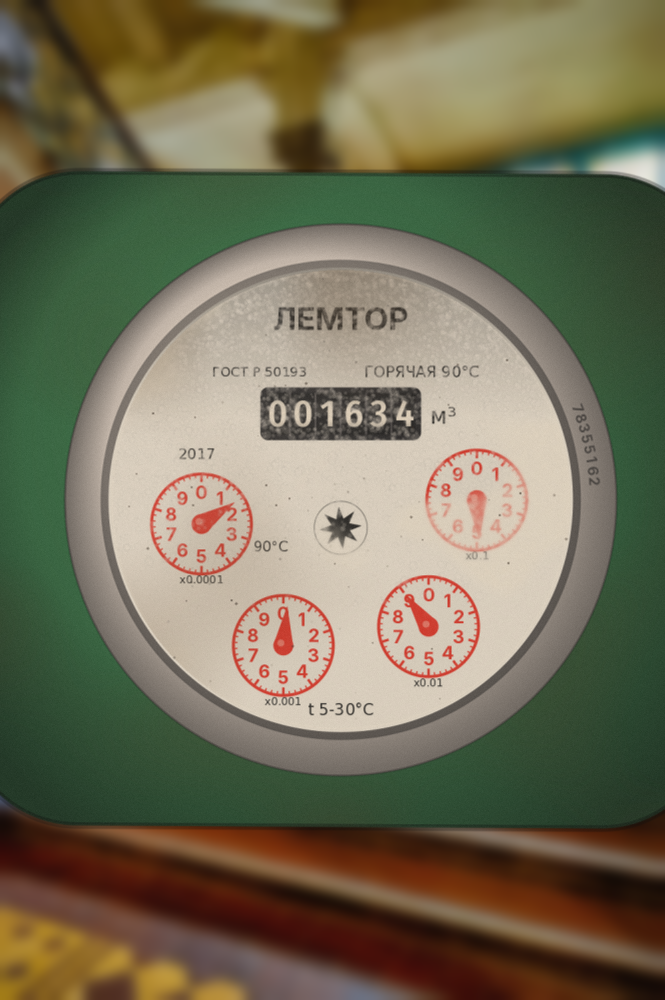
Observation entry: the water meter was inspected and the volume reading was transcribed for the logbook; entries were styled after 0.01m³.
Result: 1634.4901m³
